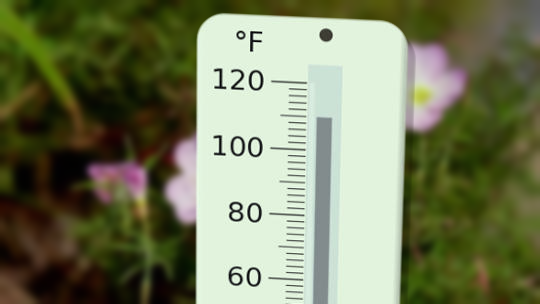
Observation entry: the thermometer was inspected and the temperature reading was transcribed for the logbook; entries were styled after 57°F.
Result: 110°F
